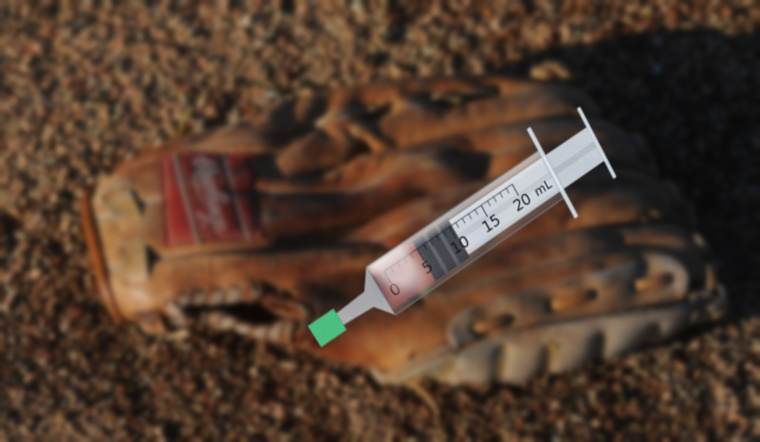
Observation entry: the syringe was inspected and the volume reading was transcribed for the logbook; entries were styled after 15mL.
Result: 5mL
